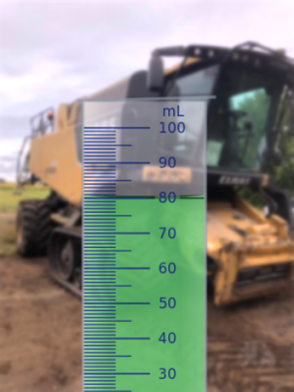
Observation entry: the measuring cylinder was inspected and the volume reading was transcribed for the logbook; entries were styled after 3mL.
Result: 80mL
